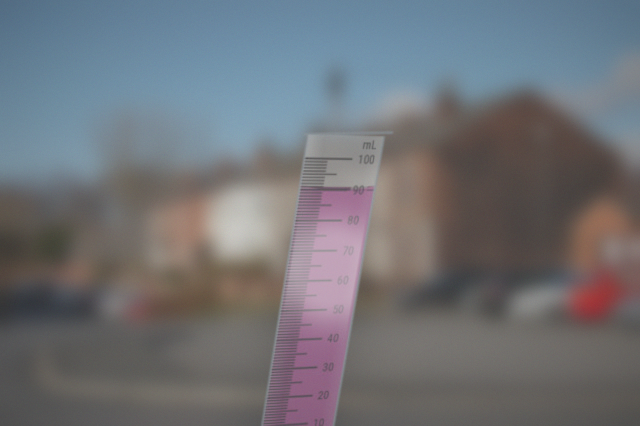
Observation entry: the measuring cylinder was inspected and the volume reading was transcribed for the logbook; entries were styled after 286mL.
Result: 90mL
